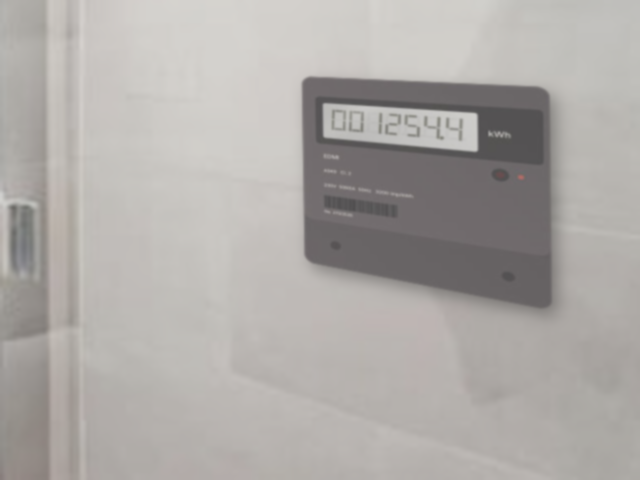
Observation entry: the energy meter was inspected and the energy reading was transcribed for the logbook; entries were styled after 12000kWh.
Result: 1254.4kWh
